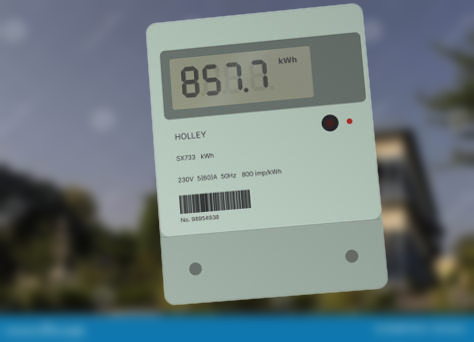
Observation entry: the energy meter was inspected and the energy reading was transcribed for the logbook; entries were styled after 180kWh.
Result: 857.7kWh
